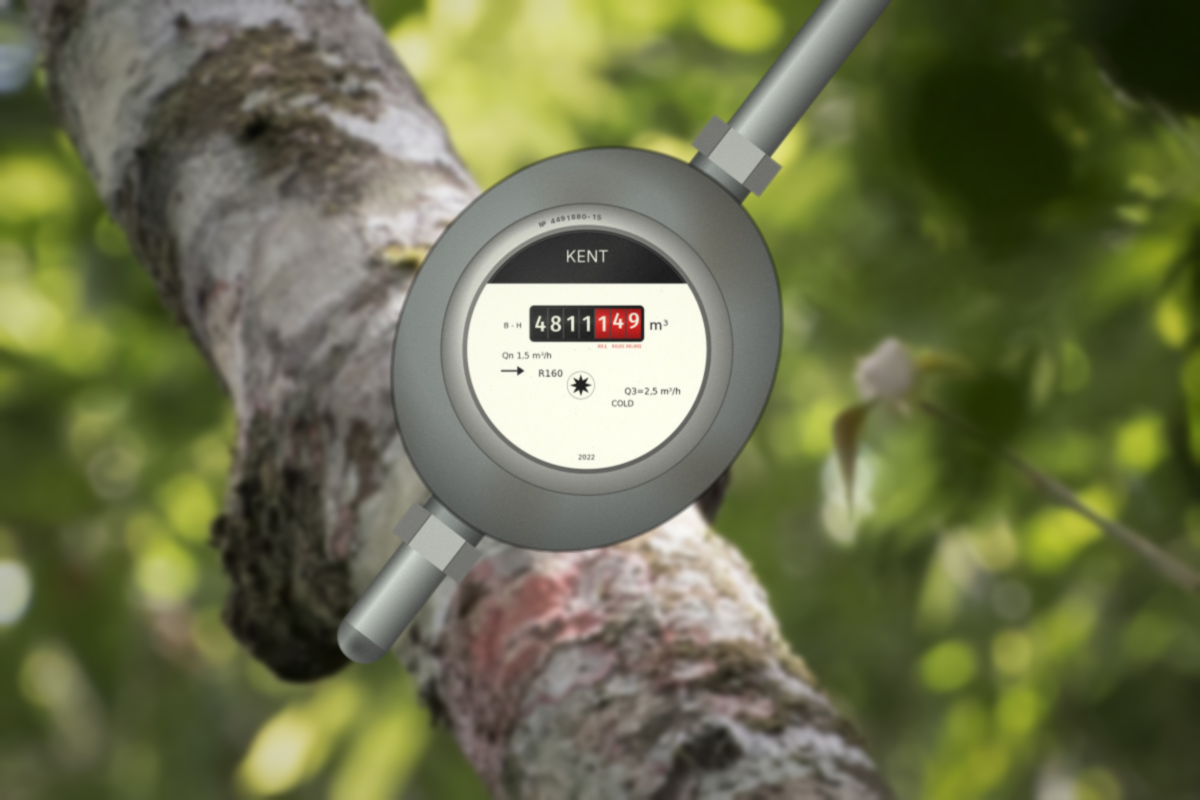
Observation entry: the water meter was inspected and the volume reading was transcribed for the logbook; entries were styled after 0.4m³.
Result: 4811.149m³
